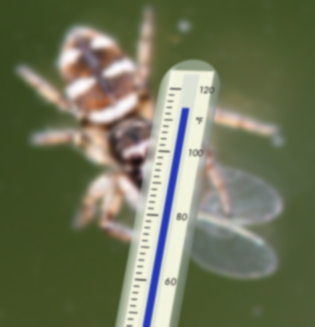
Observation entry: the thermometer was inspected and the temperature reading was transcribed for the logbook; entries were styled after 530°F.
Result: 114°F
